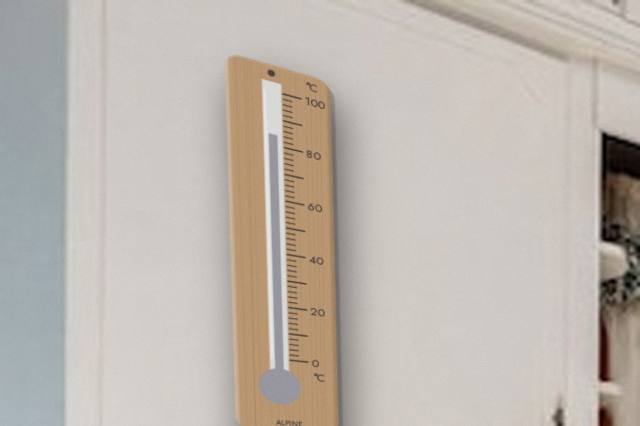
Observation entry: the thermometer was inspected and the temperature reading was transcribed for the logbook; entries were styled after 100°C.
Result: 84°C
